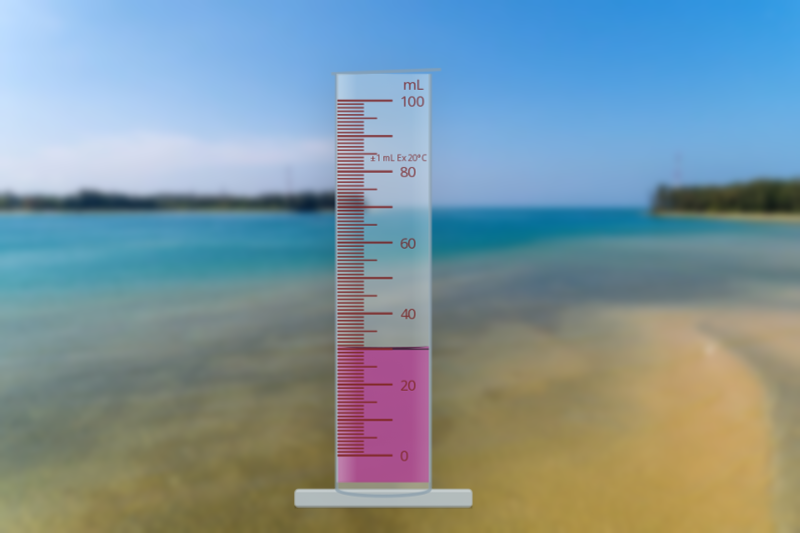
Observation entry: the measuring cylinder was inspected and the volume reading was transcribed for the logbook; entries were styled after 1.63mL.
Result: 30mL
